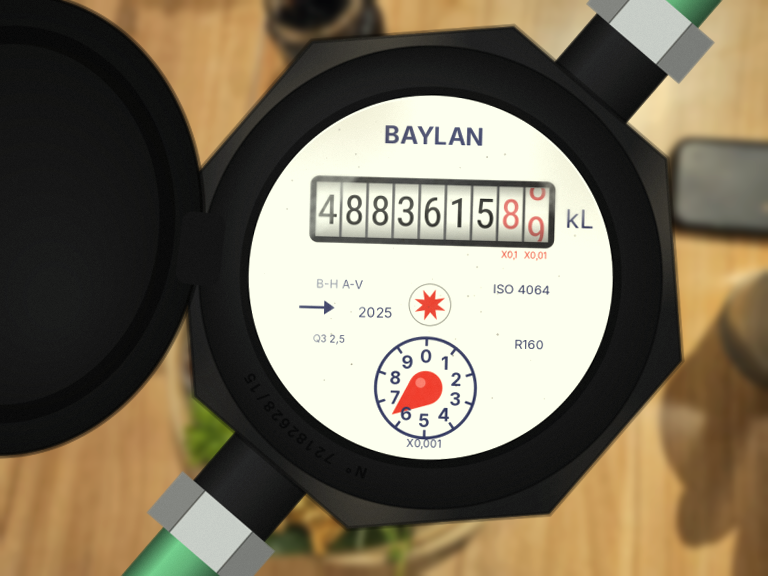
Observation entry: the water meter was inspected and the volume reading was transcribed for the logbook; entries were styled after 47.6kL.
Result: 4883615.886kL
